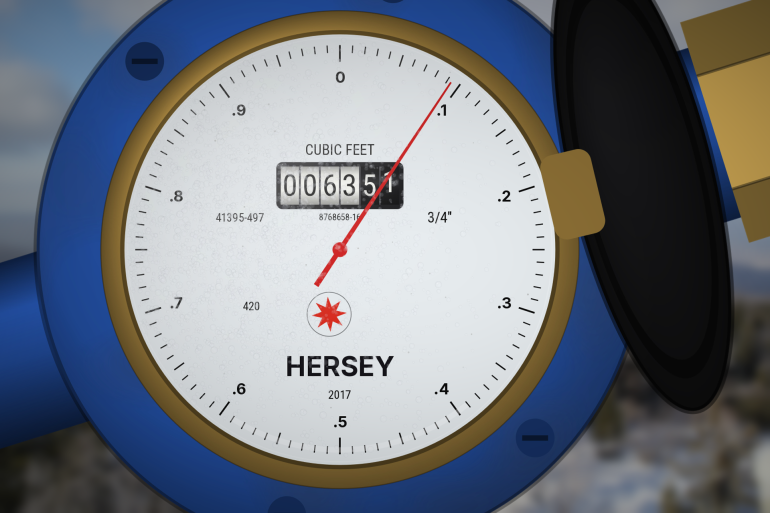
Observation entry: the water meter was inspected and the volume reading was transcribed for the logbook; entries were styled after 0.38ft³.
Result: 6351.09ft³
